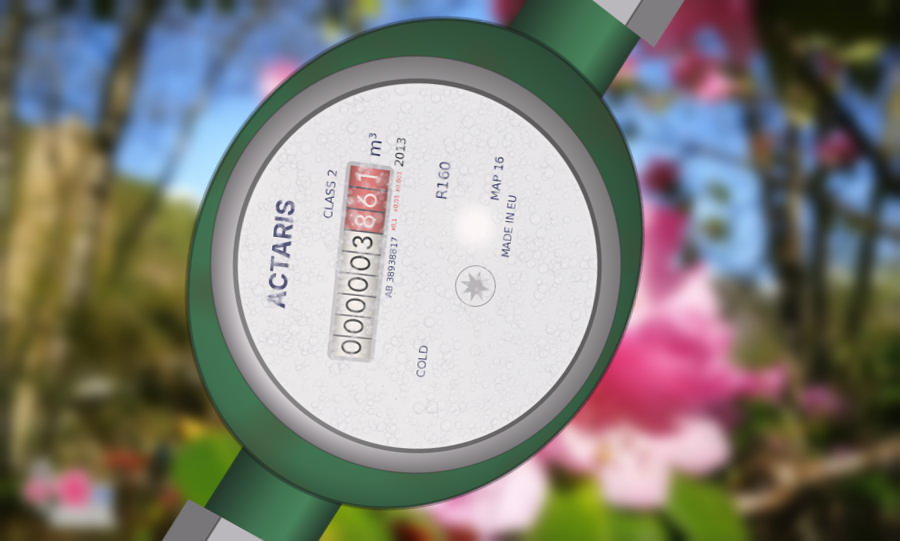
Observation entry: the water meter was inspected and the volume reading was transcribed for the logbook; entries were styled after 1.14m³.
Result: 3.861m³
